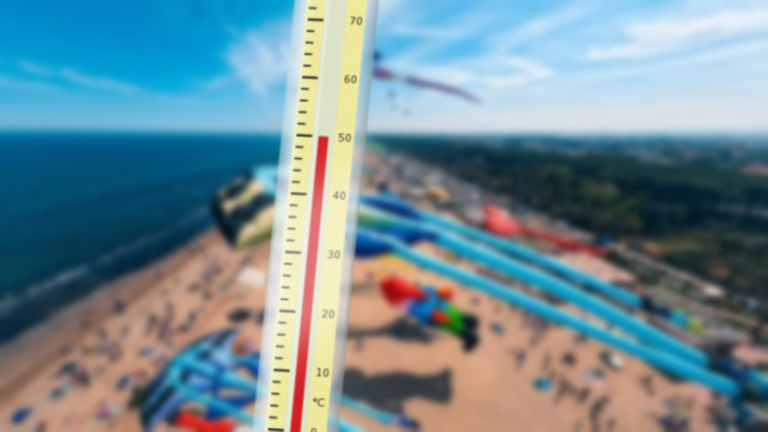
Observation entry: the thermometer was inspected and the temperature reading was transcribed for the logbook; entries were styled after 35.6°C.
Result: 50°C
